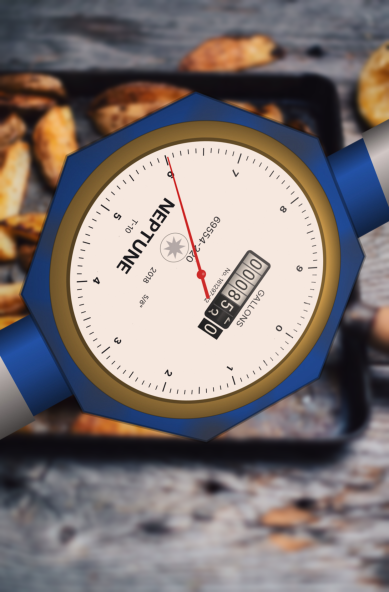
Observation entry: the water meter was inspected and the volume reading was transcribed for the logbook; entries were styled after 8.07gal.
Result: 8526.0gal
